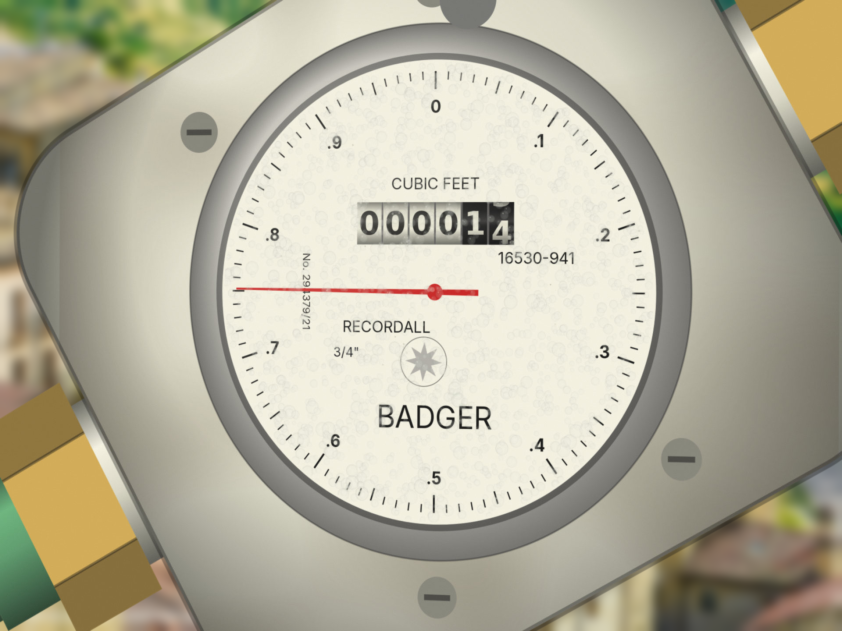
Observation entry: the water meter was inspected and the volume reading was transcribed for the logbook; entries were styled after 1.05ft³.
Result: 13.75ft³
